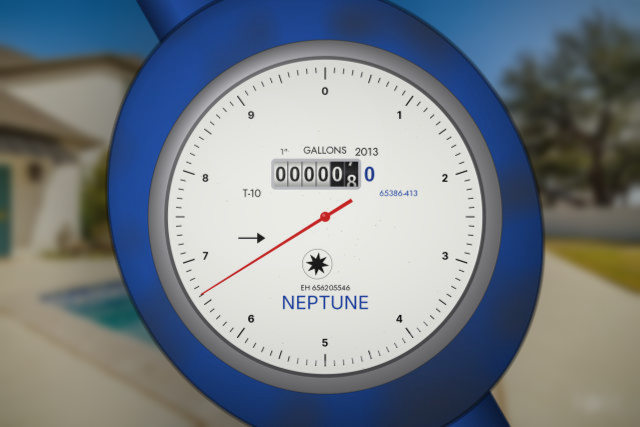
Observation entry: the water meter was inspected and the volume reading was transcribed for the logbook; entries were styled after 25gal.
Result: 76.6gal
